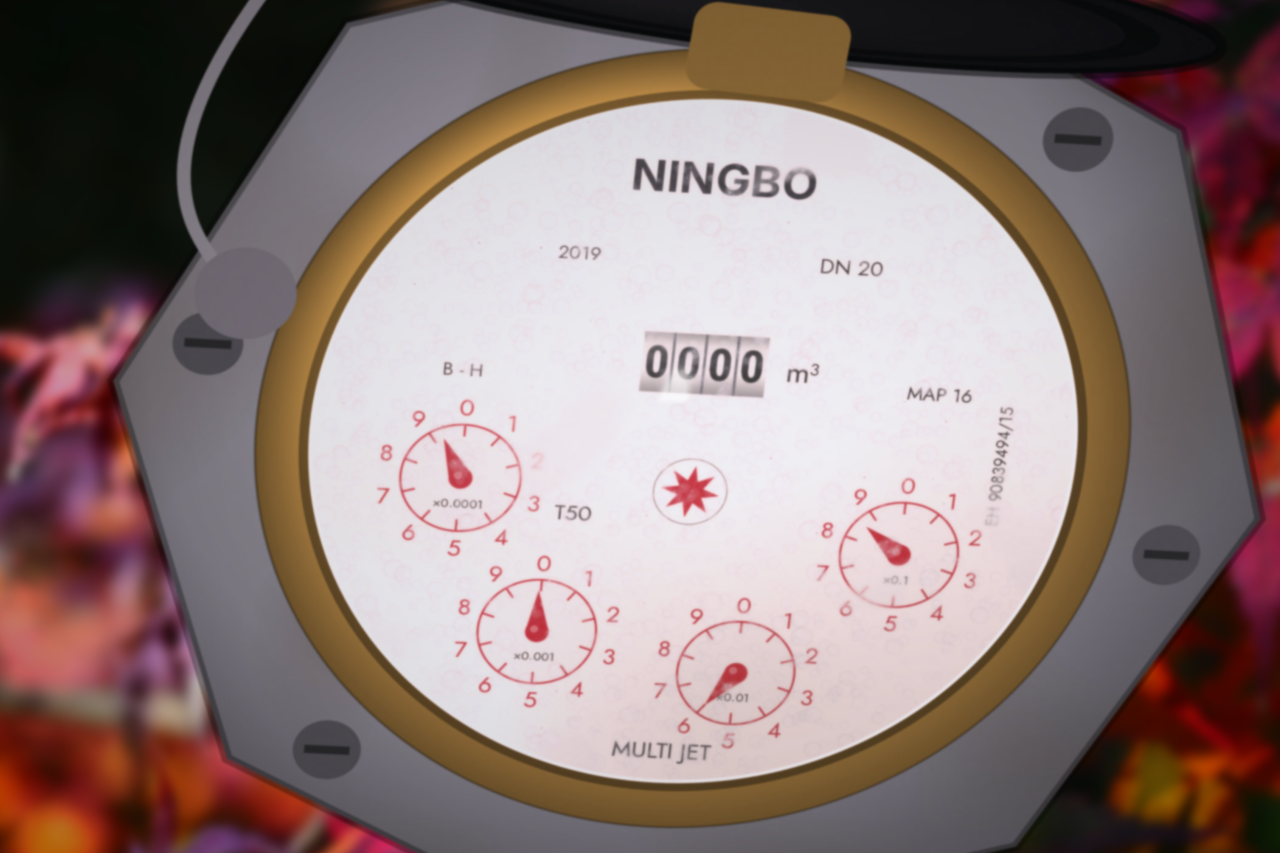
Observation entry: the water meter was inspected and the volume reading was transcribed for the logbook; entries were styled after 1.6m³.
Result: 0.8599m³
